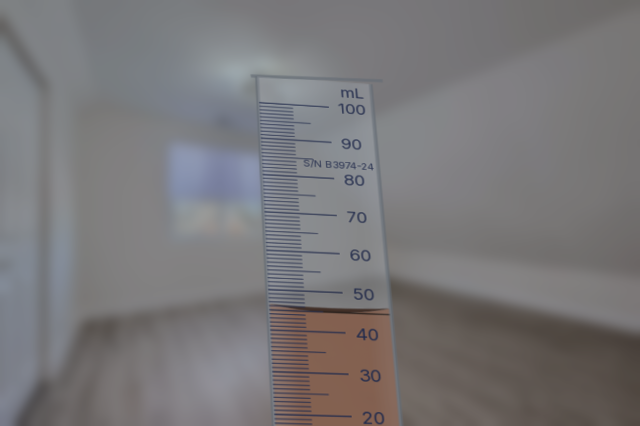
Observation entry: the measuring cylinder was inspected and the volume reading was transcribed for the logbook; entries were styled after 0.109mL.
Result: 45mL
